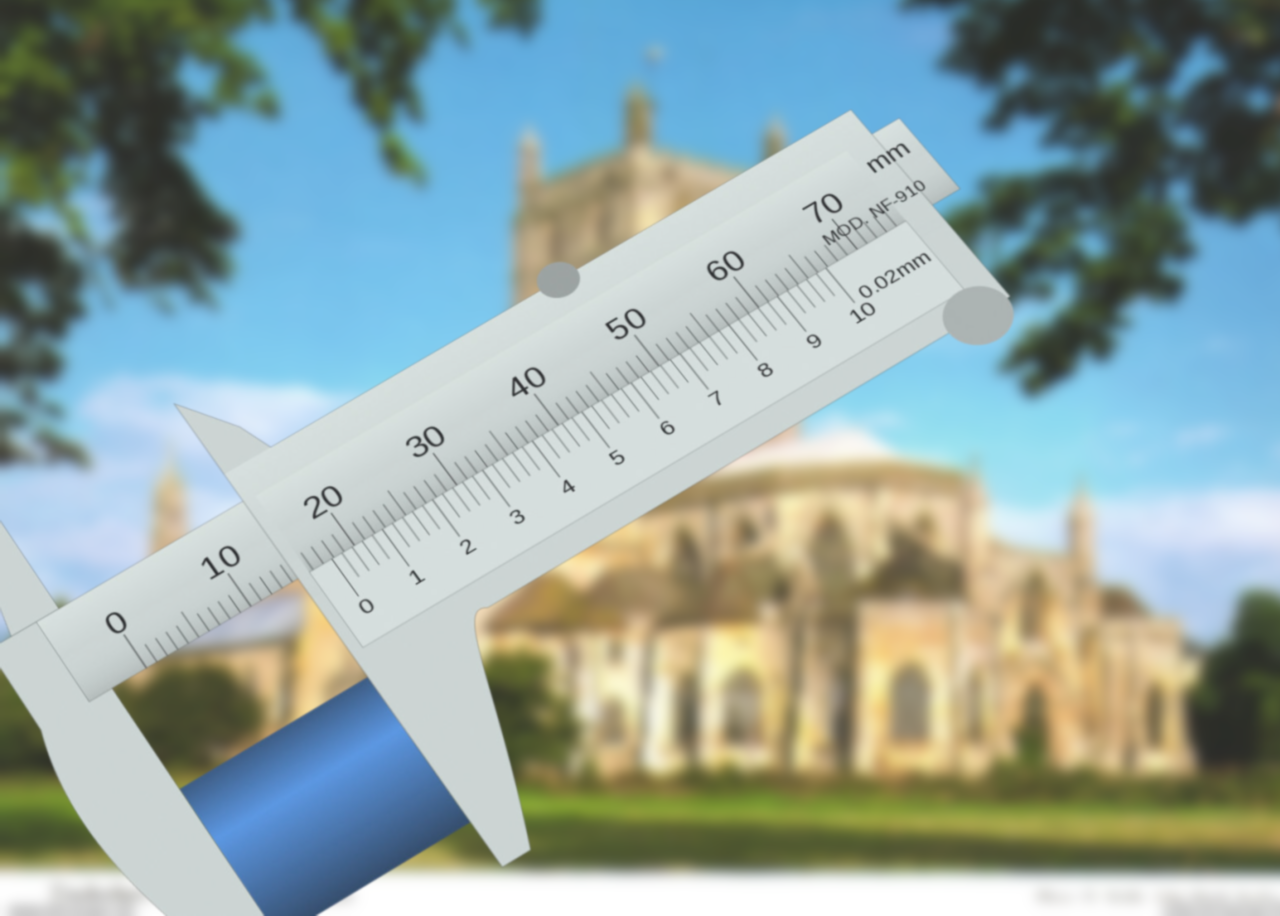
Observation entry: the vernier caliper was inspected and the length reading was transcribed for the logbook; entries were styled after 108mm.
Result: 17.8mm
